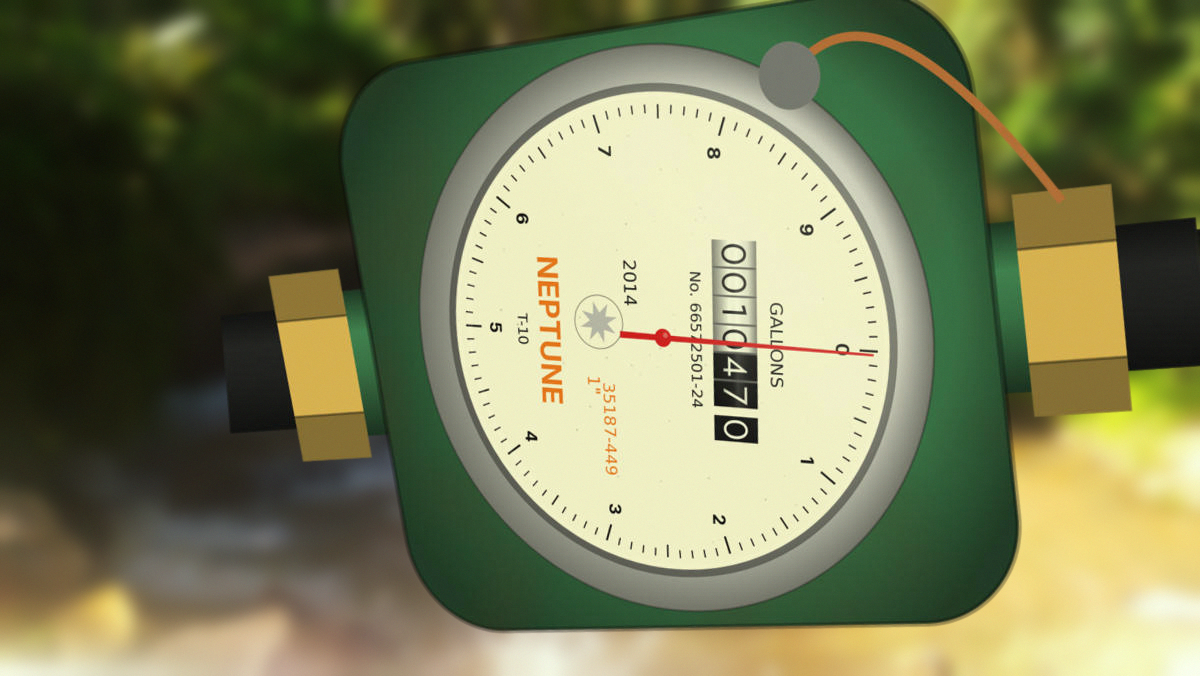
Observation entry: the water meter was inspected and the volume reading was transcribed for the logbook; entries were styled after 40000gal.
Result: 10470.0gal
